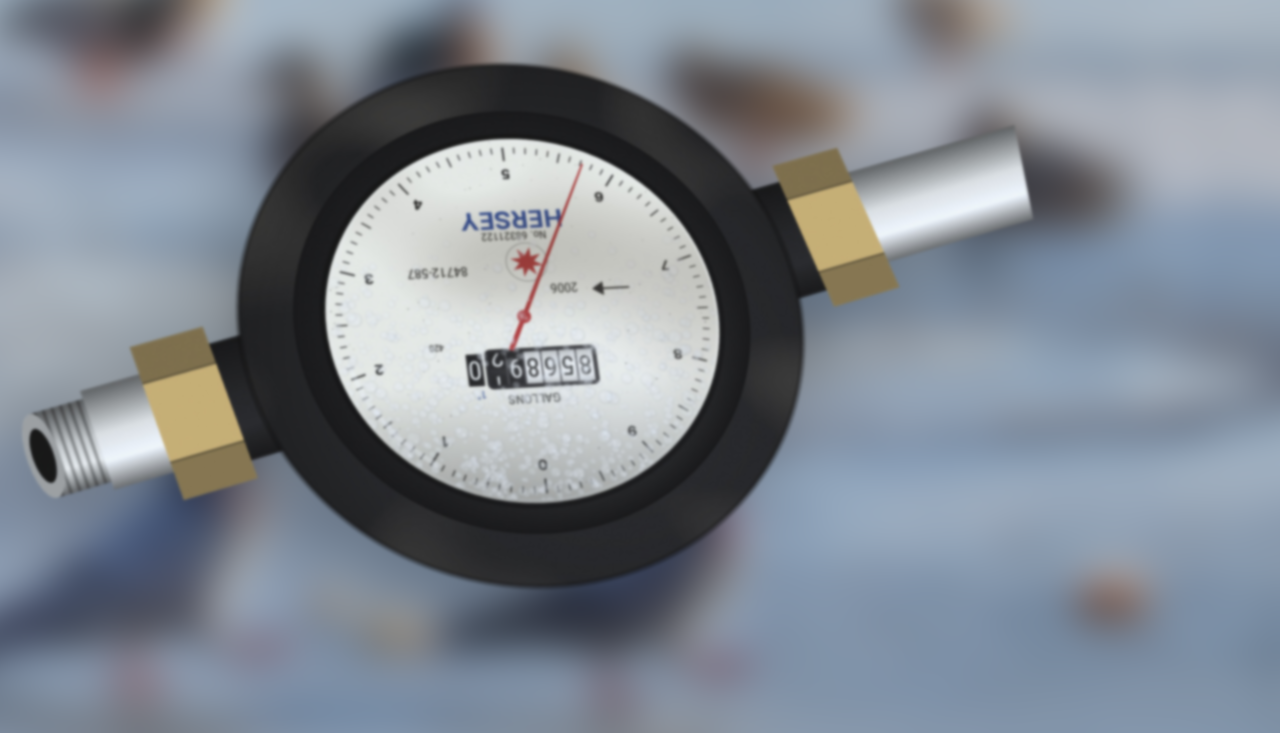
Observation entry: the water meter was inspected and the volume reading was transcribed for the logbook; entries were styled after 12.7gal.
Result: 8568915.7gal
